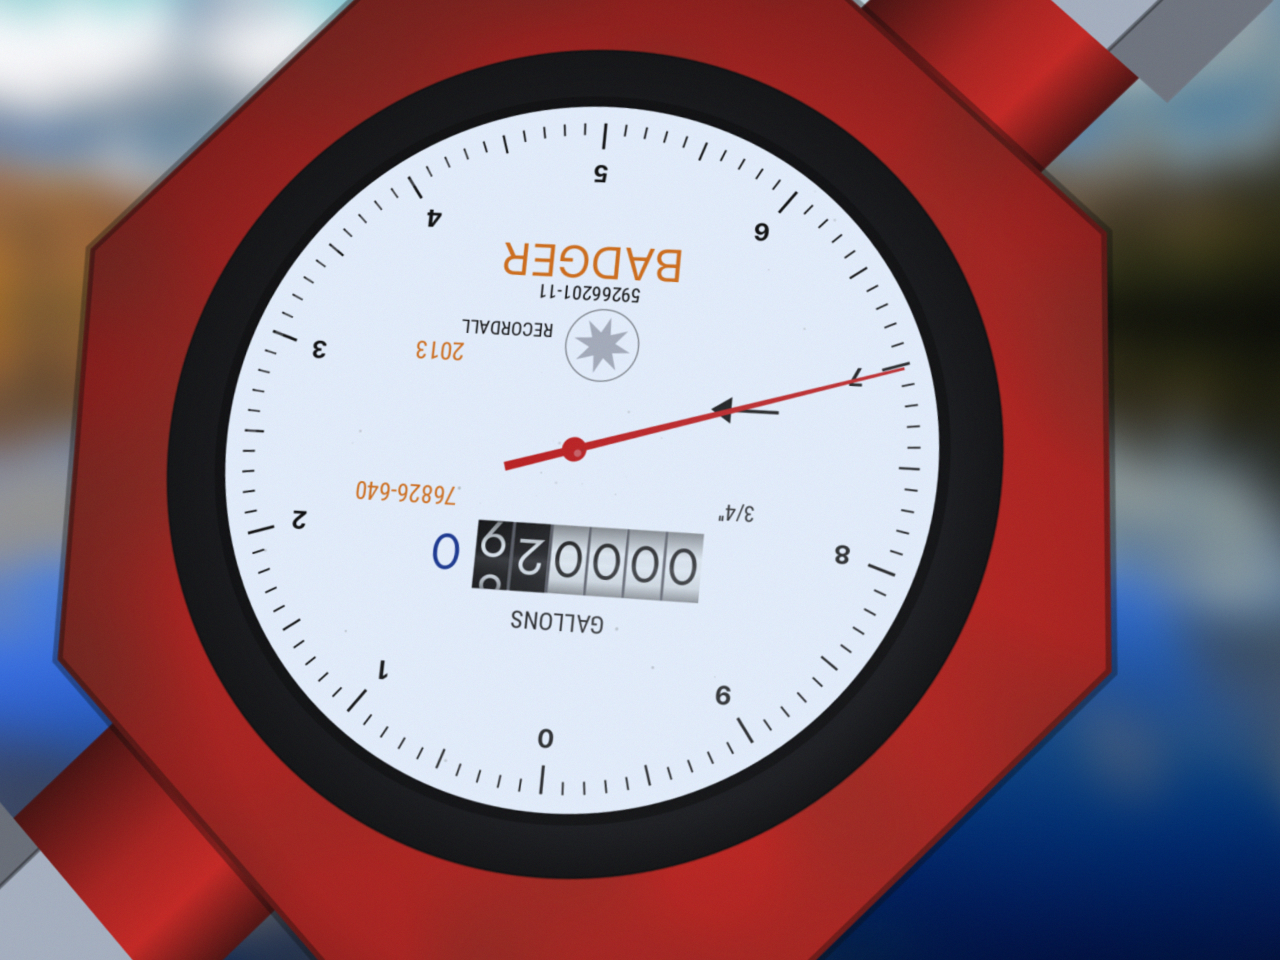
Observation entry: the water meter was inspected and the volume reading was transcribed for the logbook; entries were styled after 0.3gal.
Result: 287.0gal
